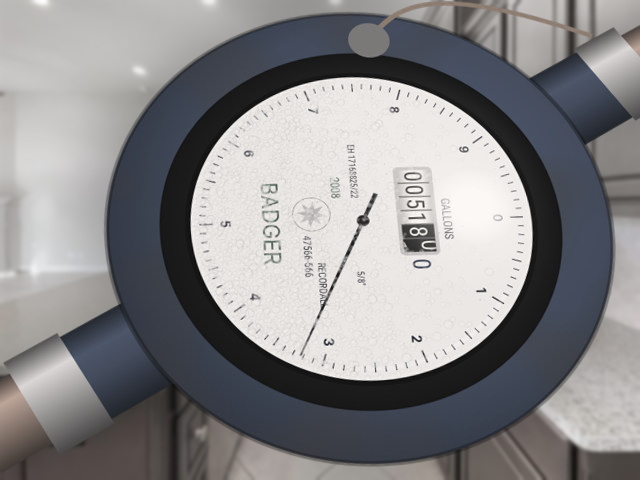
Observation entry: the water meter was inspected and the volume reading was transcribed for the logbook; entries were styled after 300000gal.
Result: 51803.2gal
